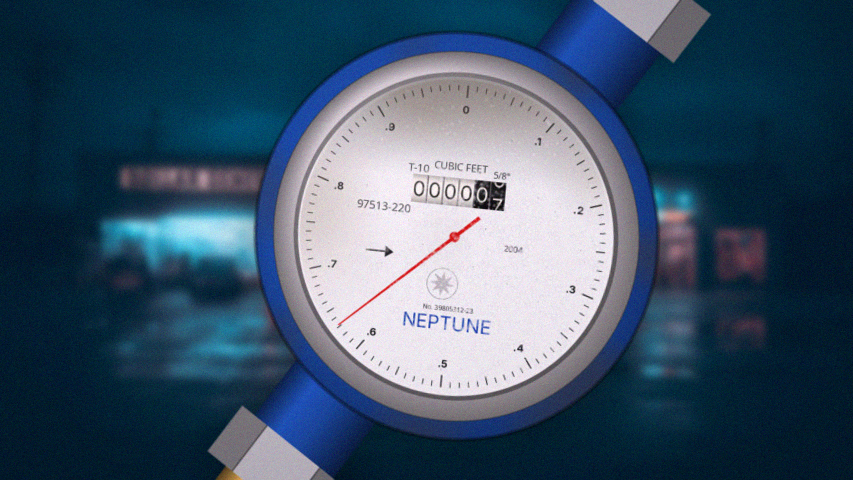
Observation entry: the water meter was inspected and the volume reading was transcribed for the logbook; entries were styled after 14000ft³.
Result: 6.63ft³
